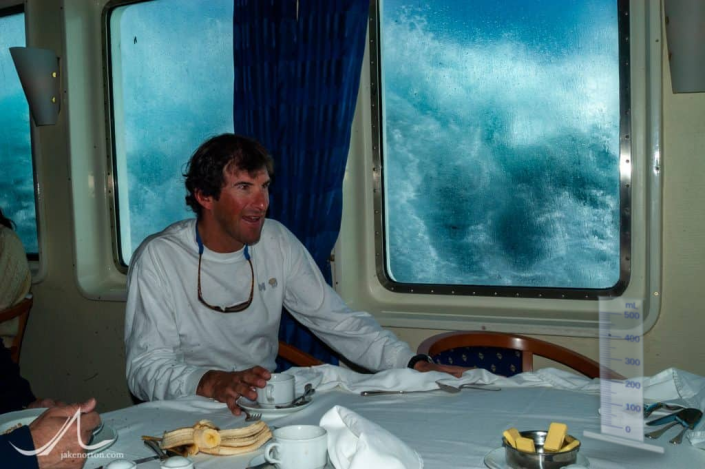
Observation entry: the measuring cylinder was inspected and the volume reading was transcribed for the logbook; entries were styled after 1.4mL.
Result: 200mL
